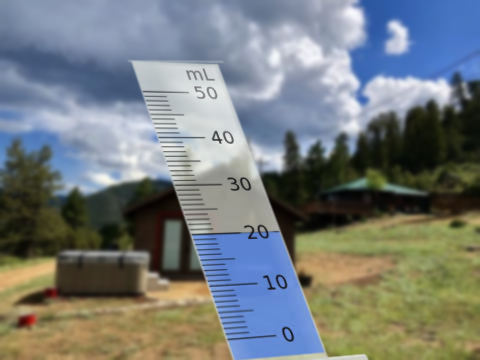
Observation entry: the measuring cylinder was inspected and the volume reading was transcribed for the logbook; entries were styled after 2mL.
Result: 20mL
